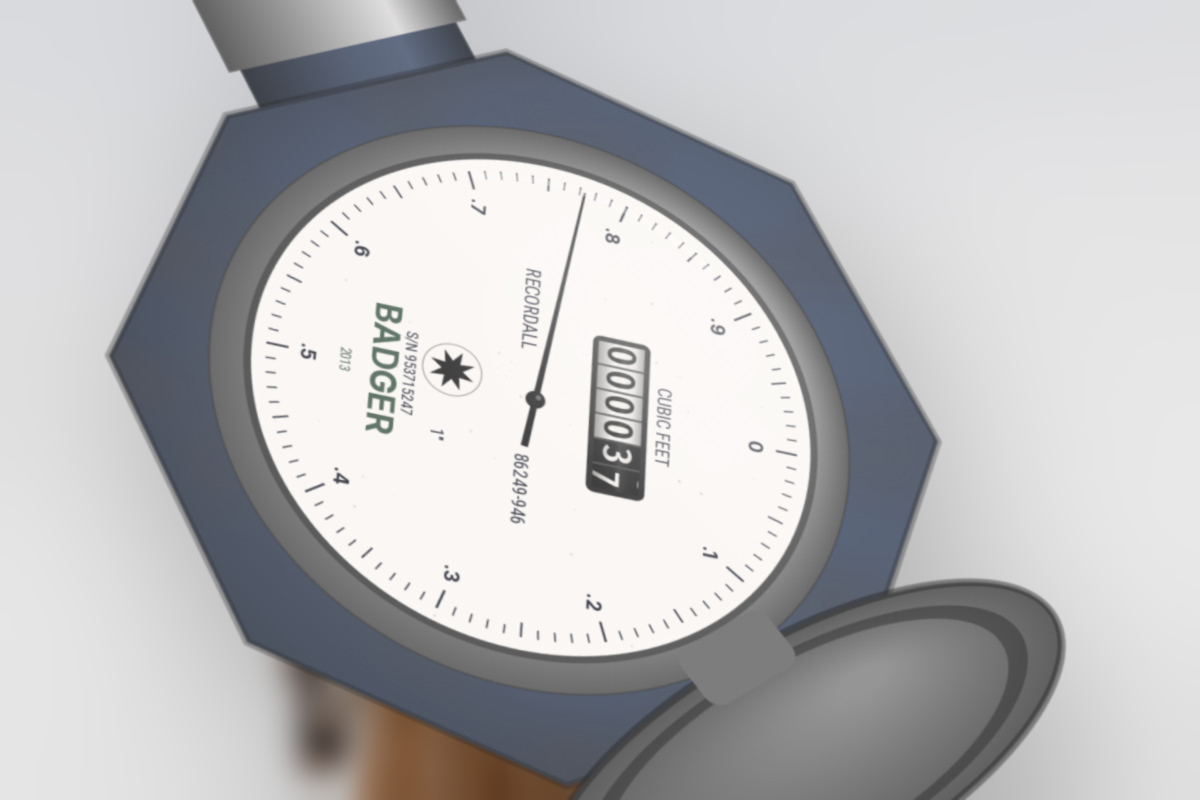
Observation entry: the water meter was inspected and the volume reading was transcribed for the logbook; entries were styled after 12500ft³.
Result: 36.77ft³
